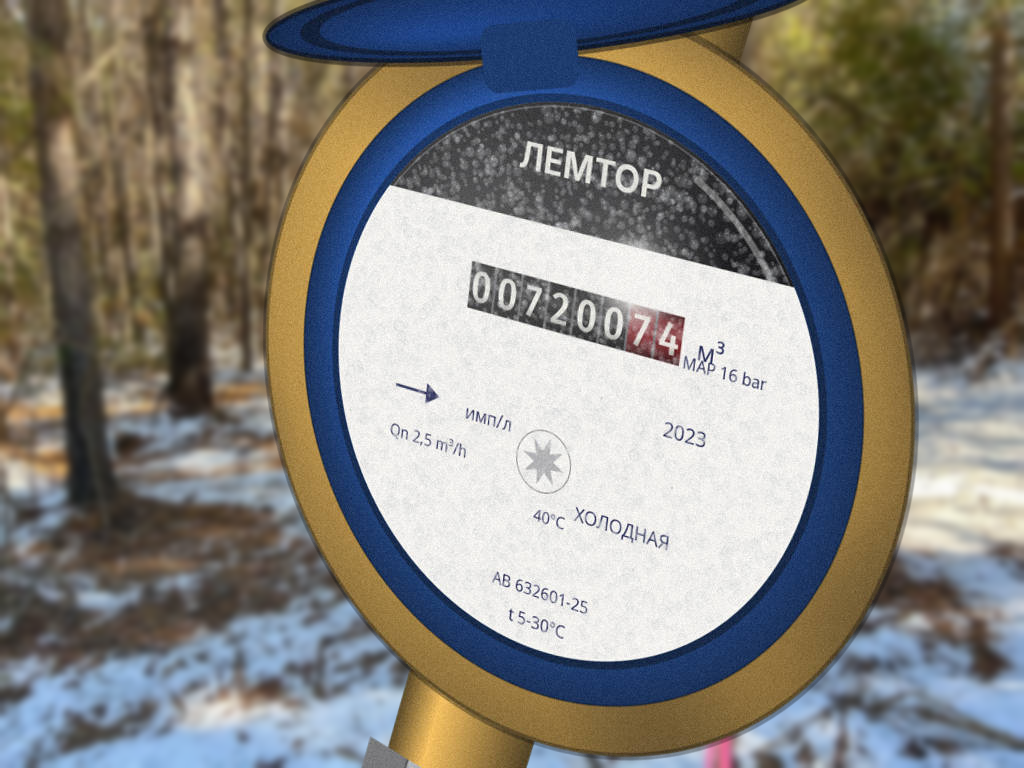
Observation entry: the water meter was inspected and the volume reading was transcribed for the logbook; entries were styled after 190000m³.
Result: 7200.74m³
